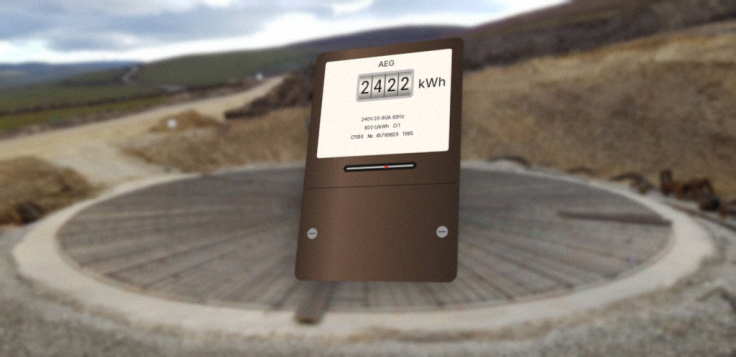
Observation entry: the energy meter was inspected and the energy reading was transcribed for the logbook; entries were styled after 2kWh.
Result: 2422kWh
